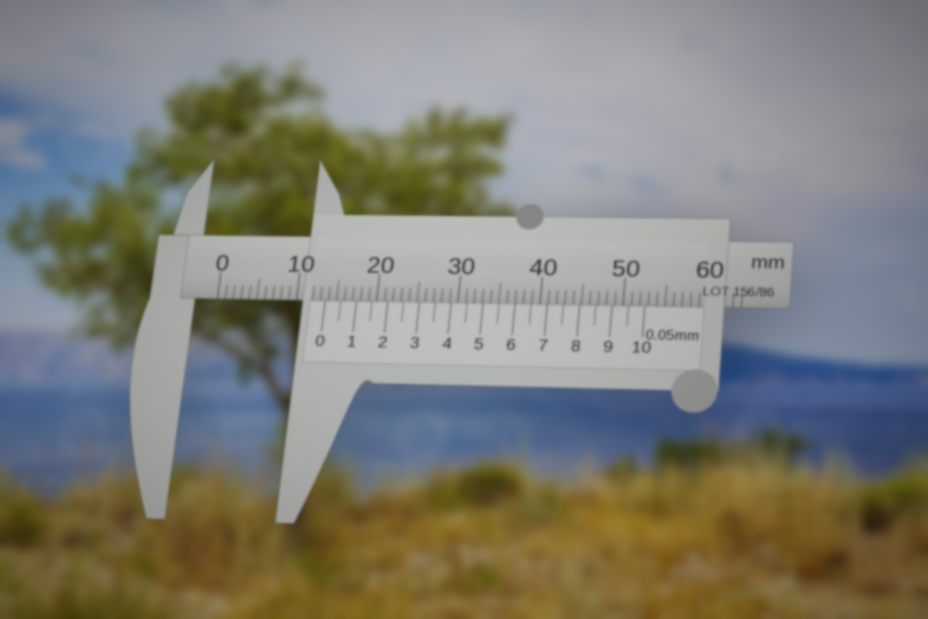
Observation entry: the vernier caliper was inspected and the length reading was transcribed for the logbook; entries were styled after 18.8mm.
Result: 13.6mm
